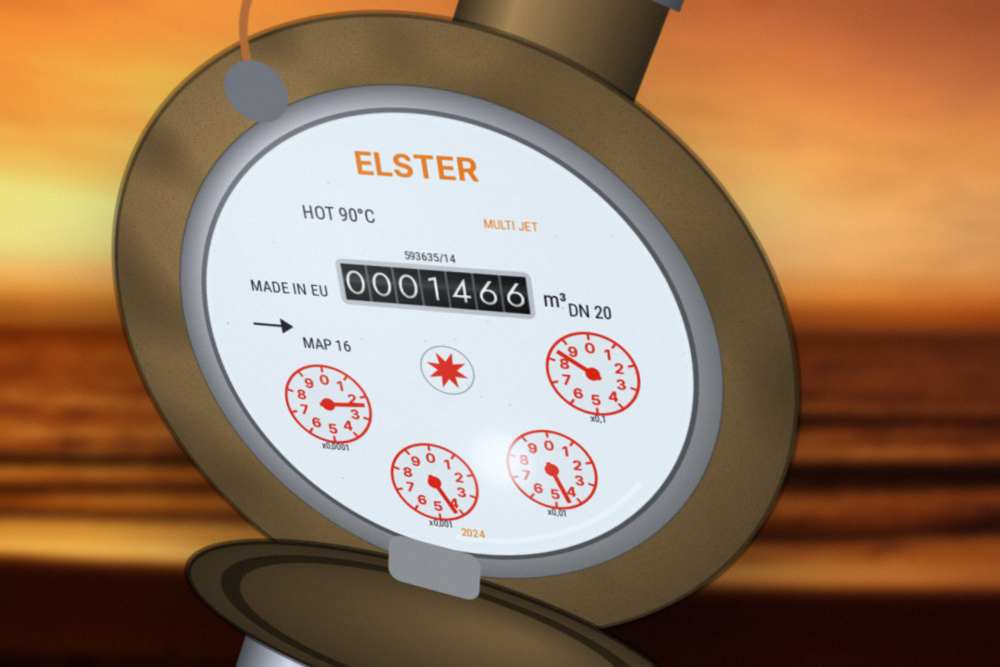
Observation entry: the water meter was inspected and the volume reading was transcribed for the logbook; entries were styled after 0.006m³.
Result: 1466.8442m³
